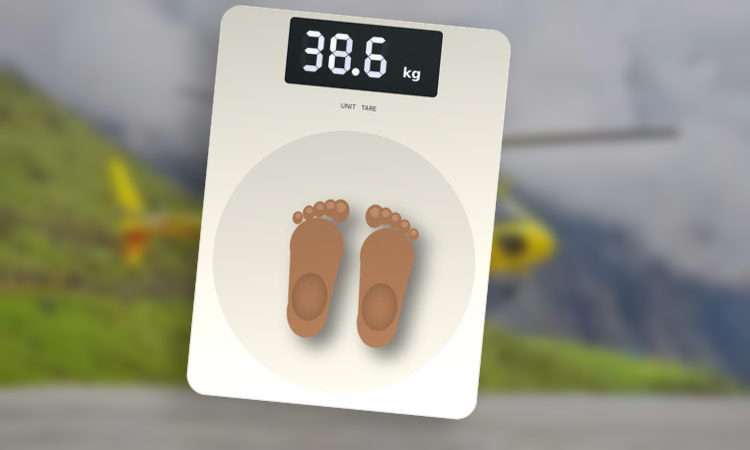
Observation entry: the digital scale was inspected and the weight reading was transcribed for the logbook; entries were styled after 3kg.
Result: 38.6kg
